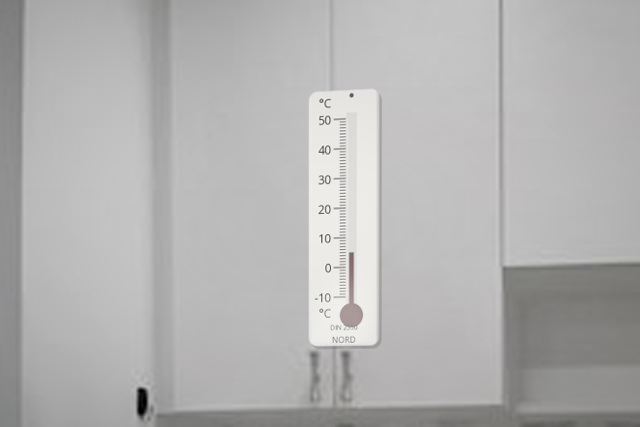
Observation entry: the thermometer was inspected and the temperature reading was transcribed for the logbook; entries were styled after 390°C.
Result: 5°C
